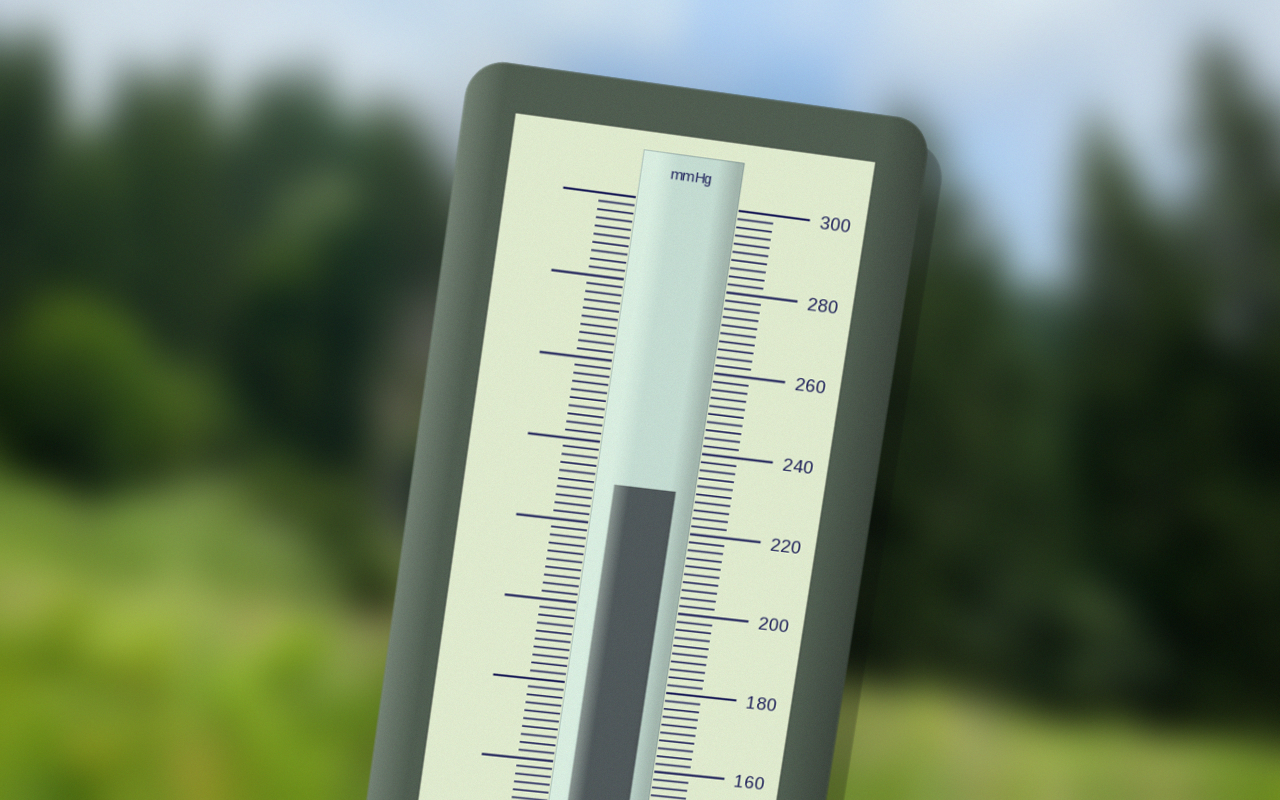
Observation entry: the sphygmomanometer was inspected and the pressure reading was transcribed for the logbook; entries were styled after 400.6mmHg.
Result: 230mmHg
